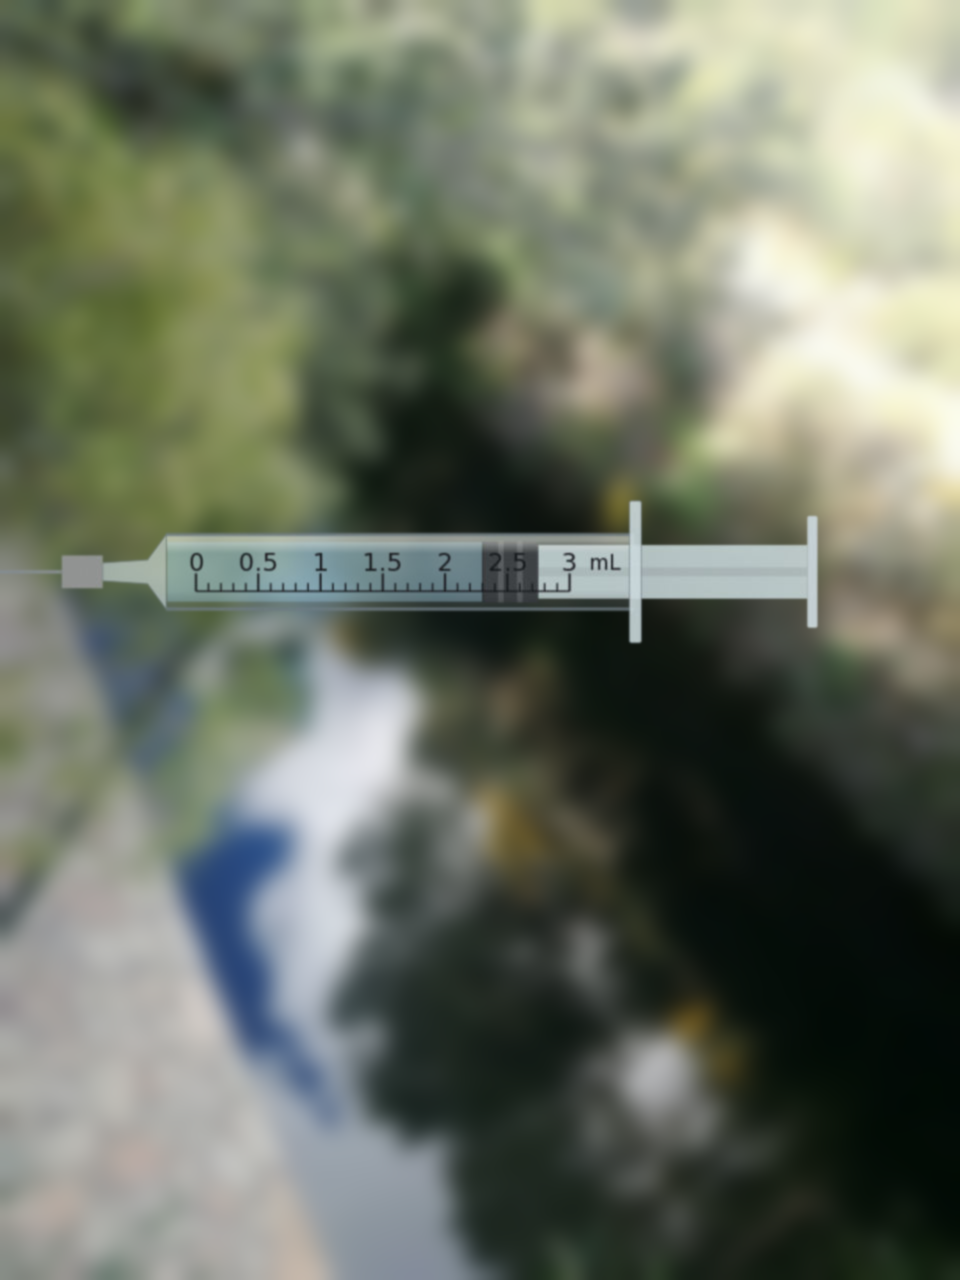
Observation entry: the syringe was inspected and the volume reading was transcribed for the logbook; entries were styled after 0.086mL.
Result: 2.3mL
